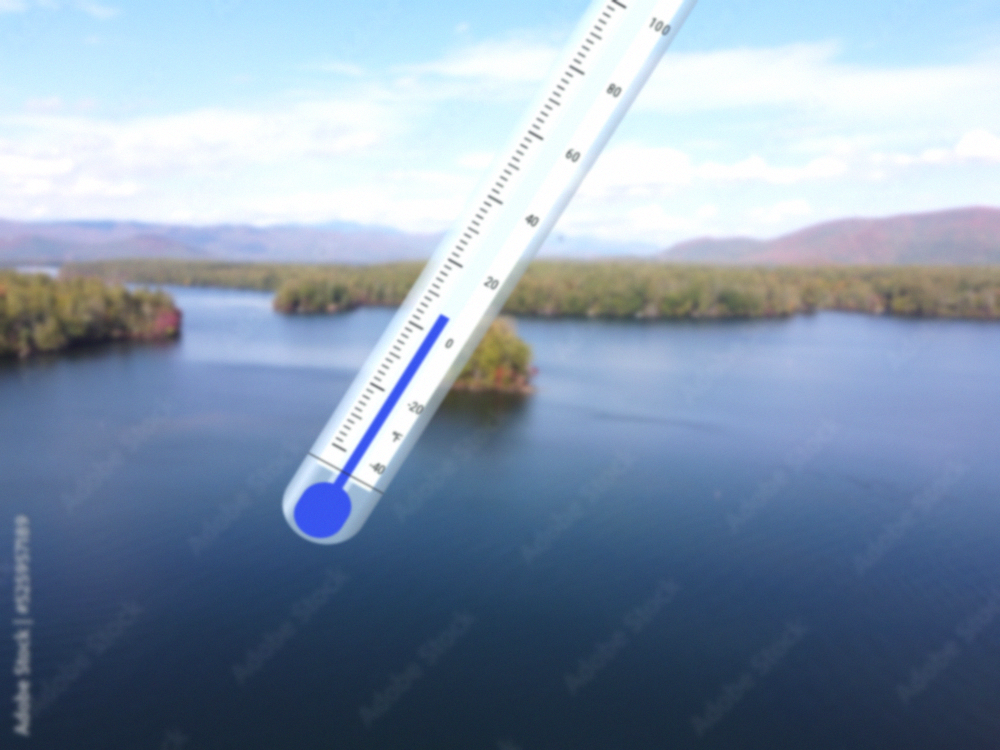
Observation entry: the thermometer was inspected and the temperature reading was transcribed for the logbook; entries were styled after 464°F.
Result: 6°F
